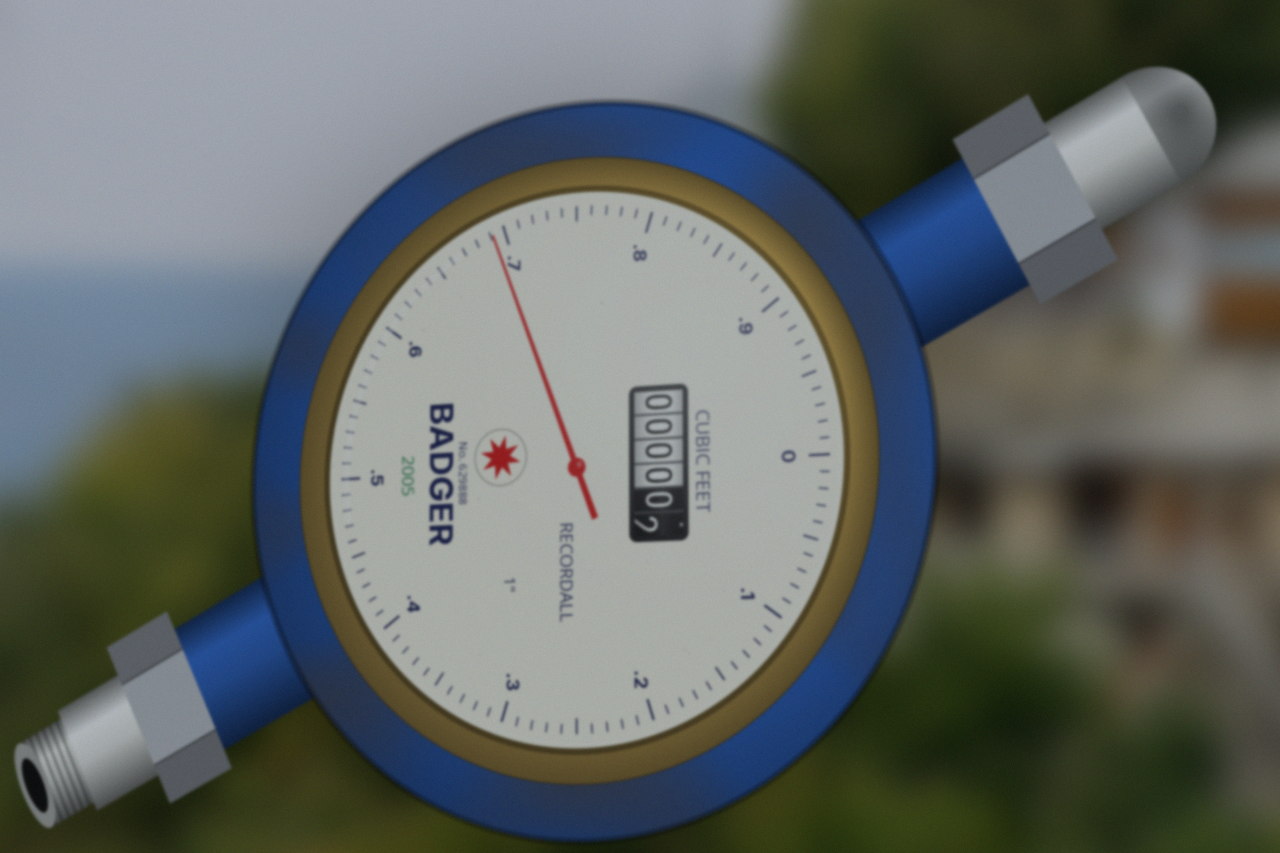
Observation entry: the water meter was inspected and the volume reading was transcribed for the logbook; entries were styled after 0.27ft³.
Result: 1.69ft³
